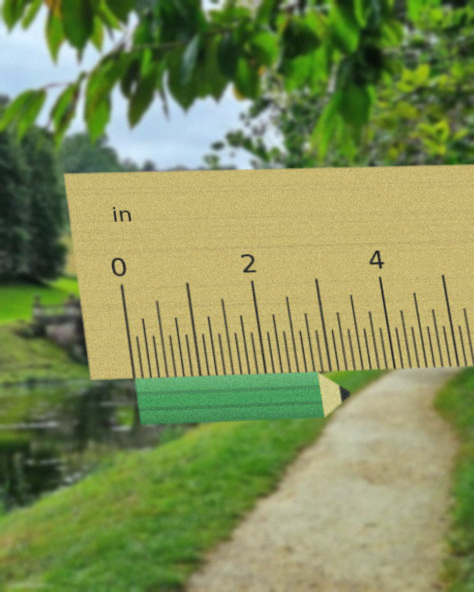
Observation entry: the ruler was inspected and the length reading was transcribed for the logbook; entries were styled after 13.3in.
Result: 3.25in
